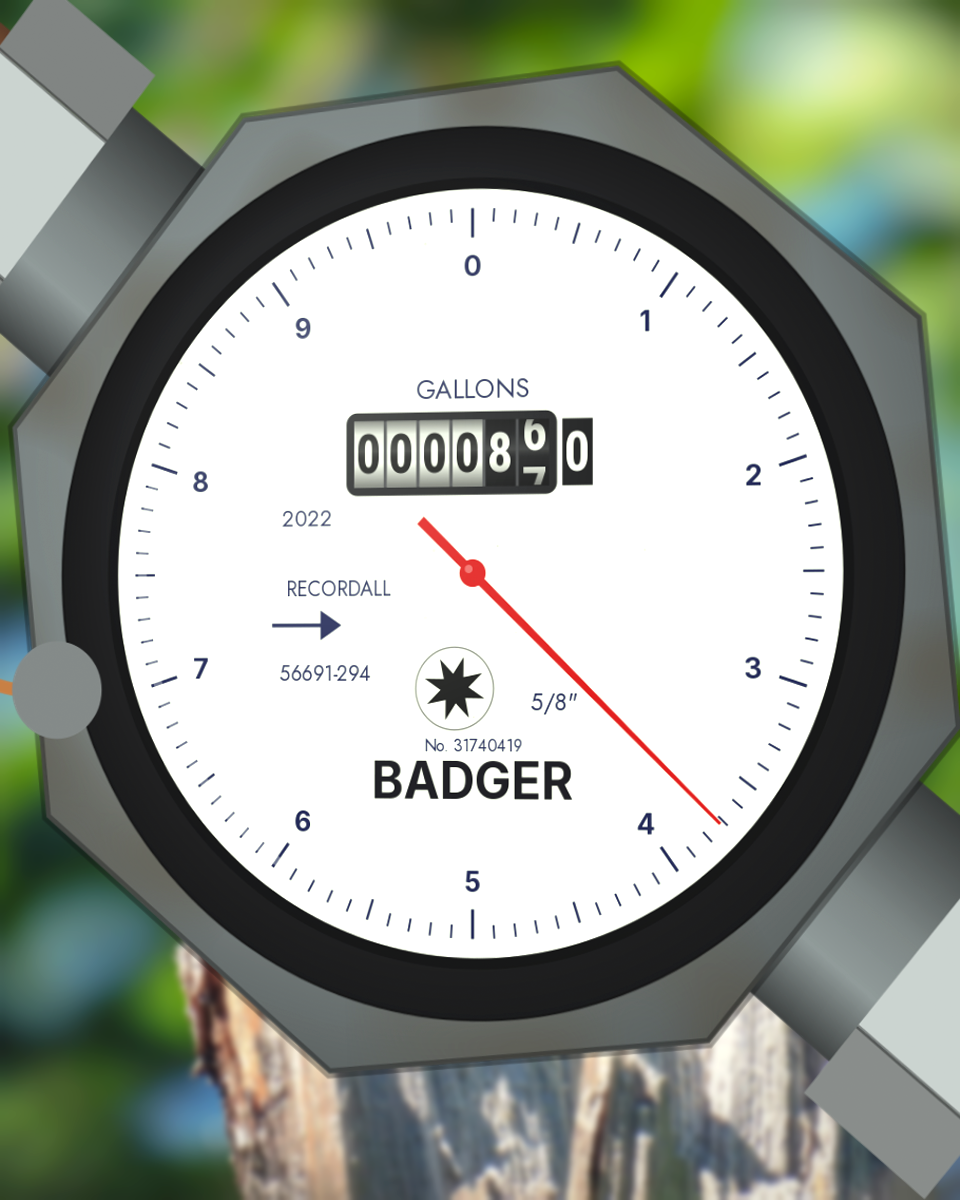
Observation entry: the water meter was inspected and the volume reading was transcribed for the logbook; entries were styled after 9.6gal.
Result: 863.7gal
